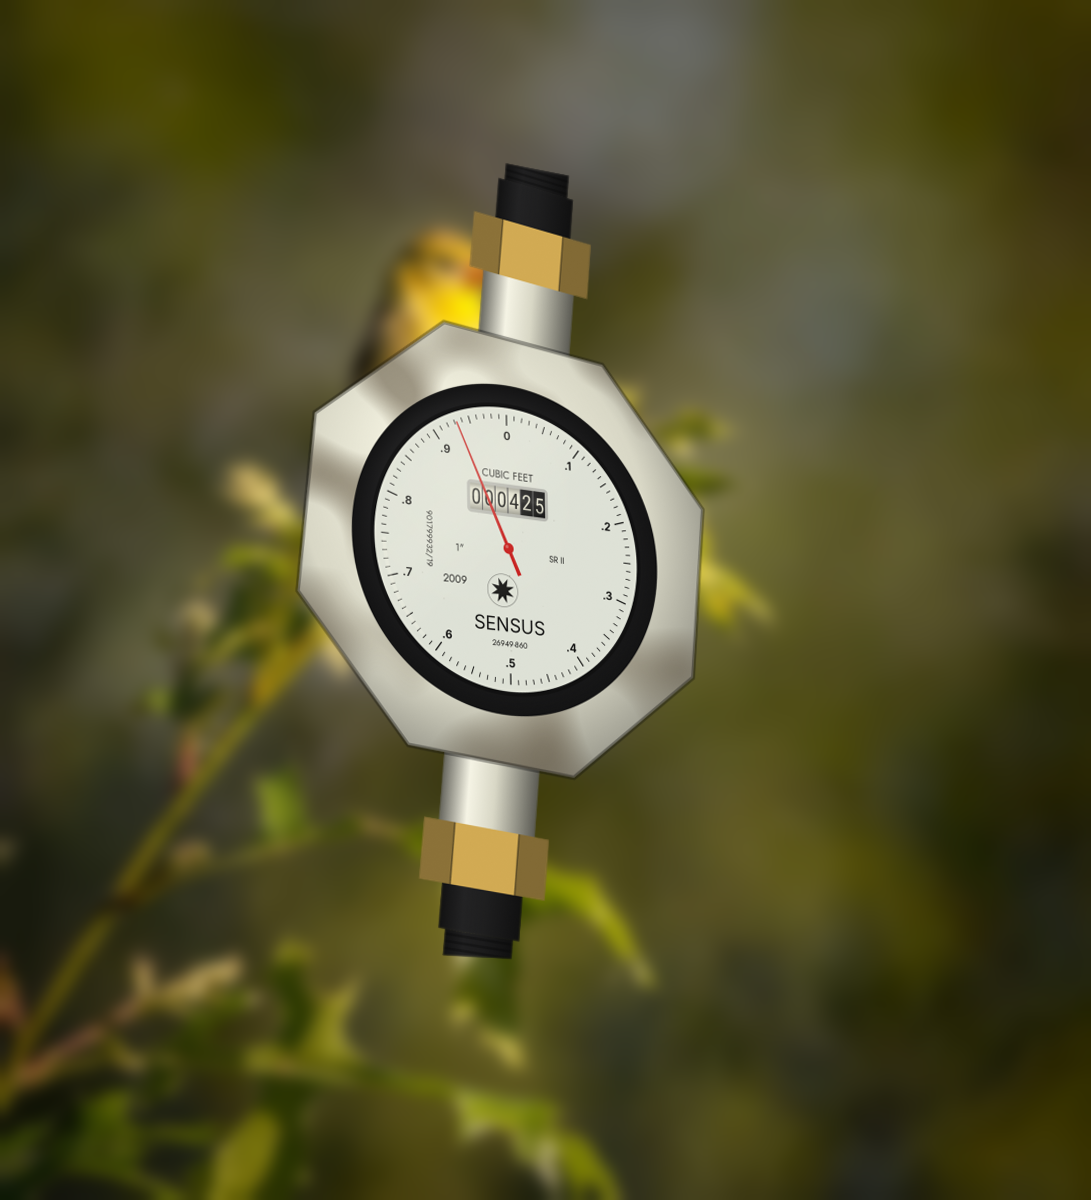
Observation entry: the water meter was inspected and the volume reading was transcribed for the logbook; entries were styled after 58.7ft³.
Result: 424.93ft³
